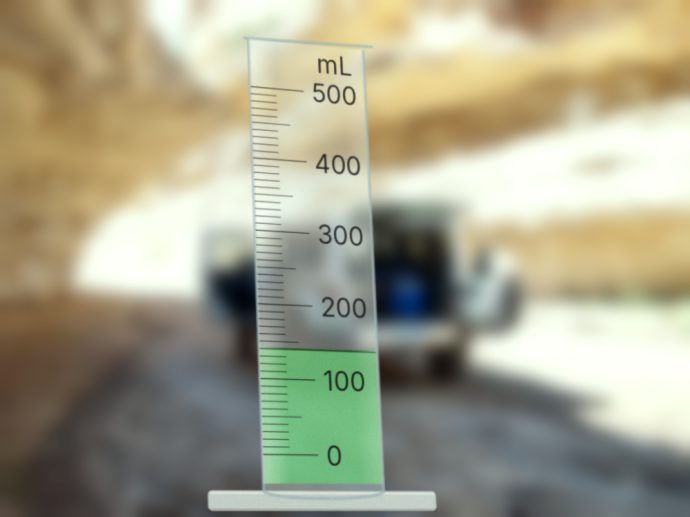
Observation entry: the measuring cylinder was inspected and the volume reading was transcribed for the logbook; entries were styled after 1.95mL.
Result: 140mL
